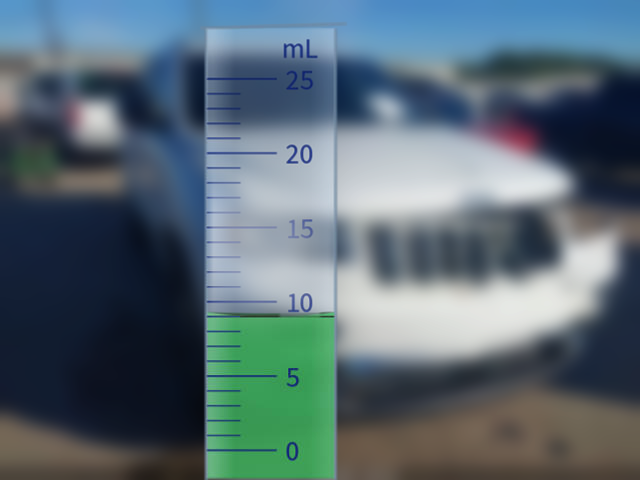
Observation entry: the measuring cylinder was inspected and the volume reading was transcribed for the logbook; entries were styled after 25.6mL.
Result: 9mL
